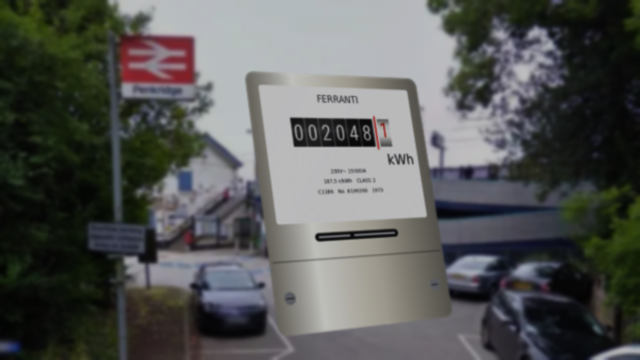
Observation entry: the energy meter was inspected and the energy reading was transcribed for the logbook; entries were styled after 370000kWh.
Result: 2048.1kWh
